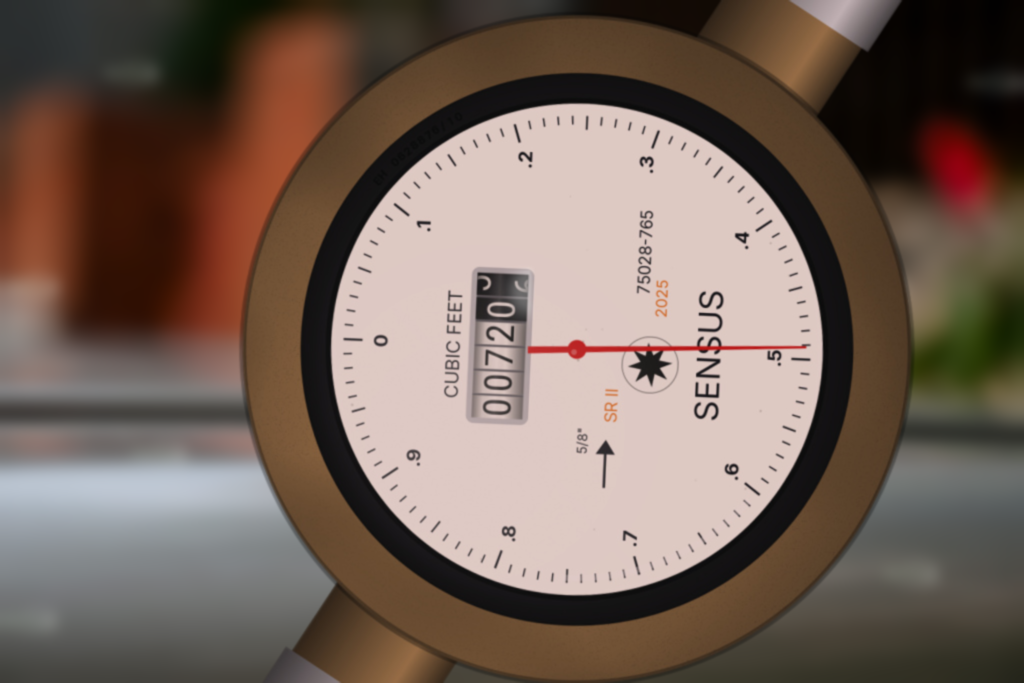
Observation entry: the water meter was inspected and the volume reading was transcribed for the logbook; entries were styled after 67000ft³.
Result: 7205.49ft³
